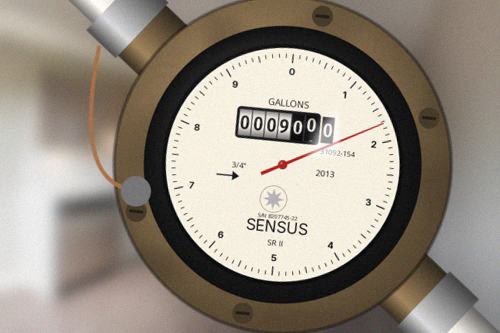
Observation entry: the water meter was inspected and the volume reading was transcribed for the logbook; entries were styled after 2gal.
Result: 9001.7gal
